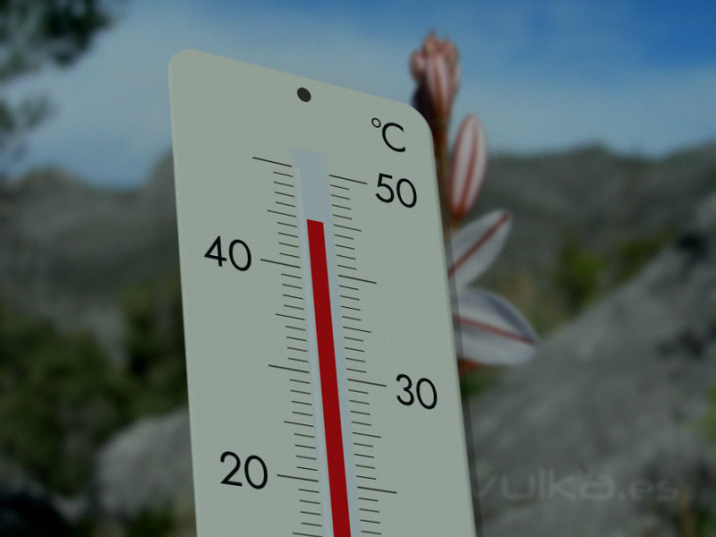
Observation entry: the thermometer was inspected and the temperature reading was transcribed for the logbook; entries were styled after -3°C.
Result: 45°C
